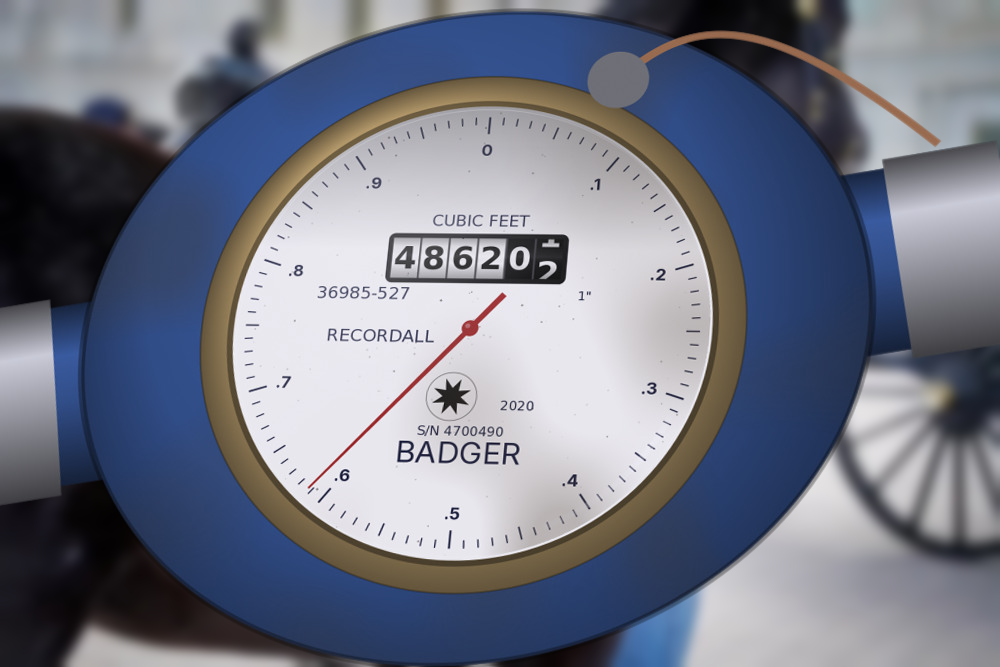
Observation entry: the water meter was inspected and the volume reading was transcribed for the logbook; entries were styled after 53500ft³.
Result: 486201.61ft³
